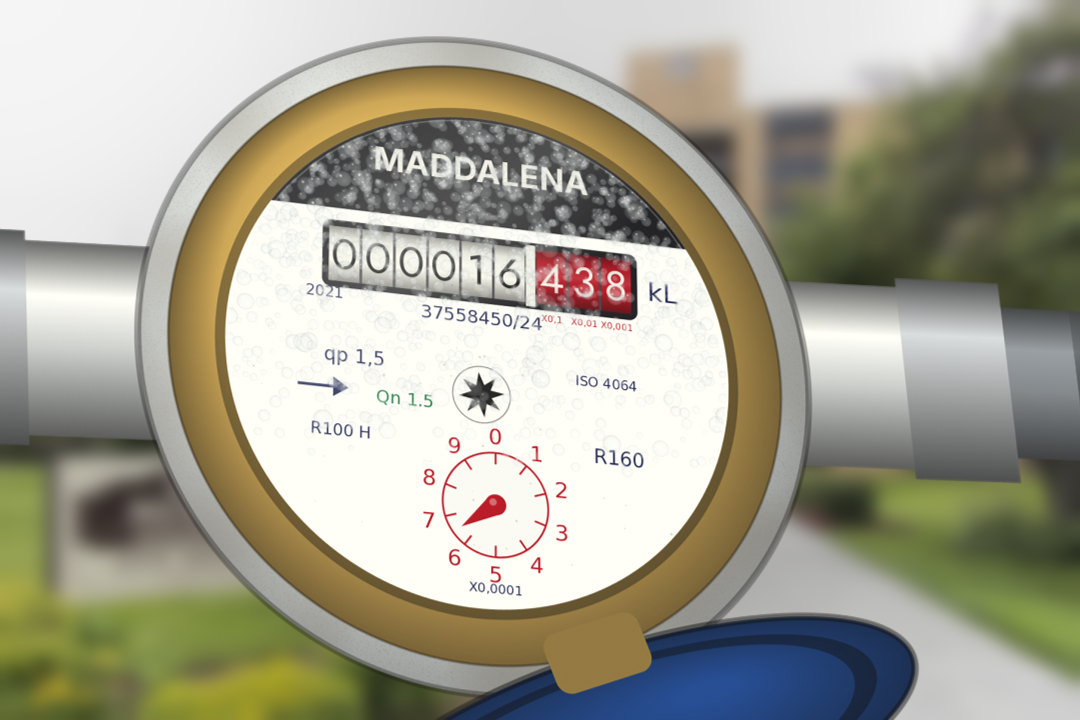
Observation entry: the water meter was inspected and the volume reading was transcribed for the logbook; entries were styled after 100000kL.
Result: 16.4386kL
